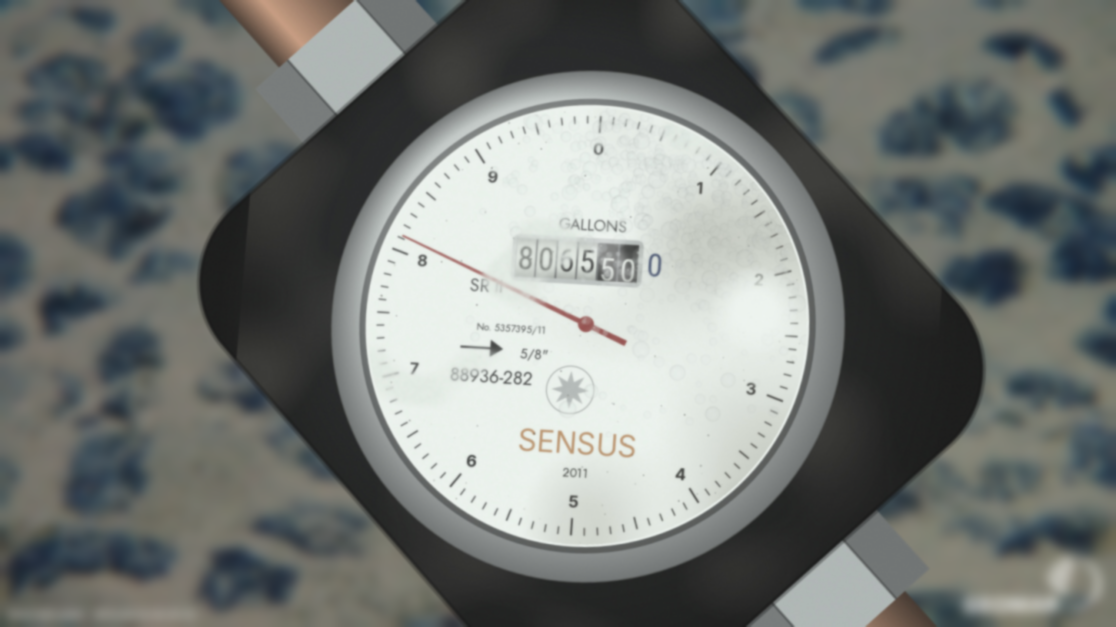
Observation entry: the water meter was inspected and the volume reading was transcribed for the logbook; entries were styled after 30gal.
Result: 8065498.1gal
